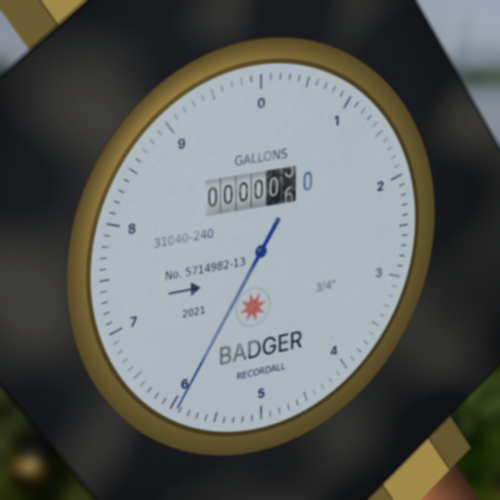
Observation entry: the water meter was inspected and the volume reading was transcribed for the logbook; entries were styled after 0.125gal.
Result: 55.9gal
